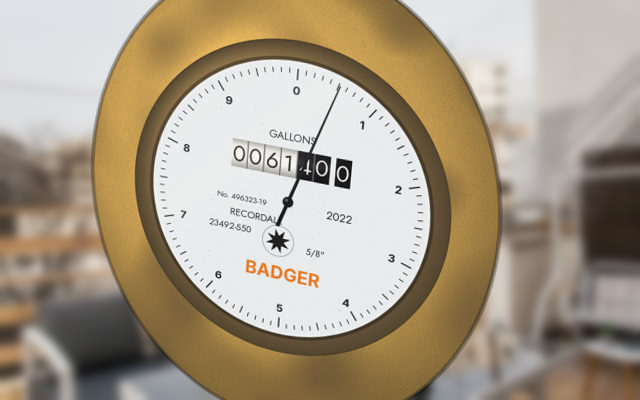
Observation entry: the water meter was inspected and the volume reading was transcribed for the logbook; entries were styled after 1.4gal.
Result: 61400.5gal
